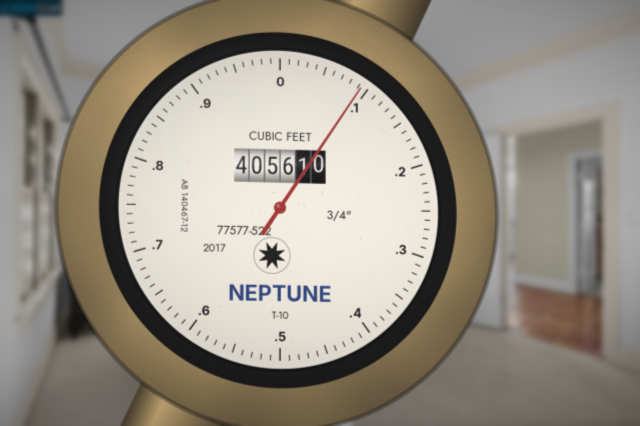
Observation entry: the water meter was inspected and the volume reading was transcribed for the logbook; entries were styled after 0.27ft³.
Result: 405610.09ft³
